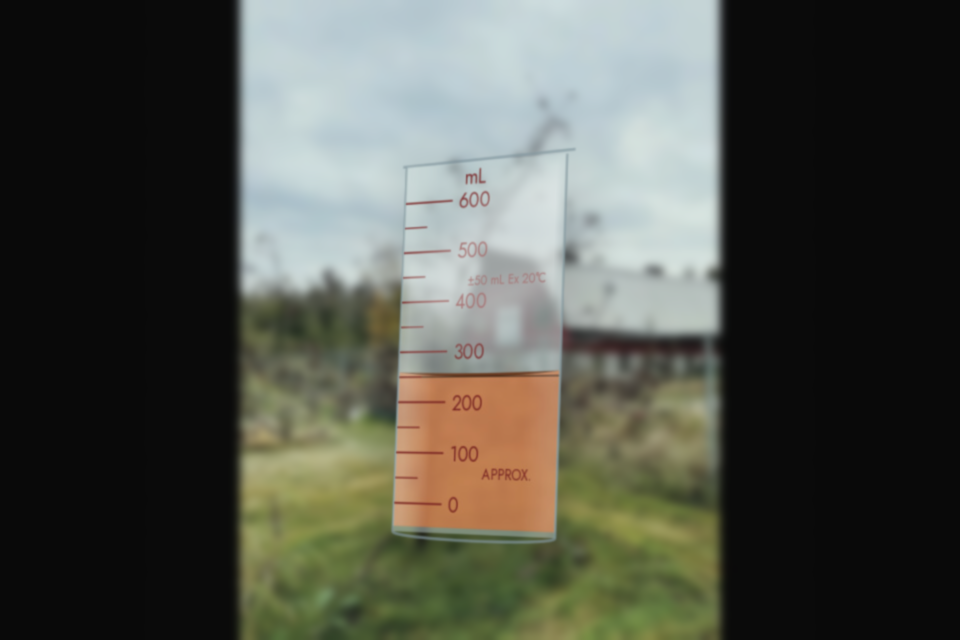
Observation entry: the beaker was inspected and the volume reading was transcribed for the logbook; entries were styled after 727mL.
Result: 250mL
